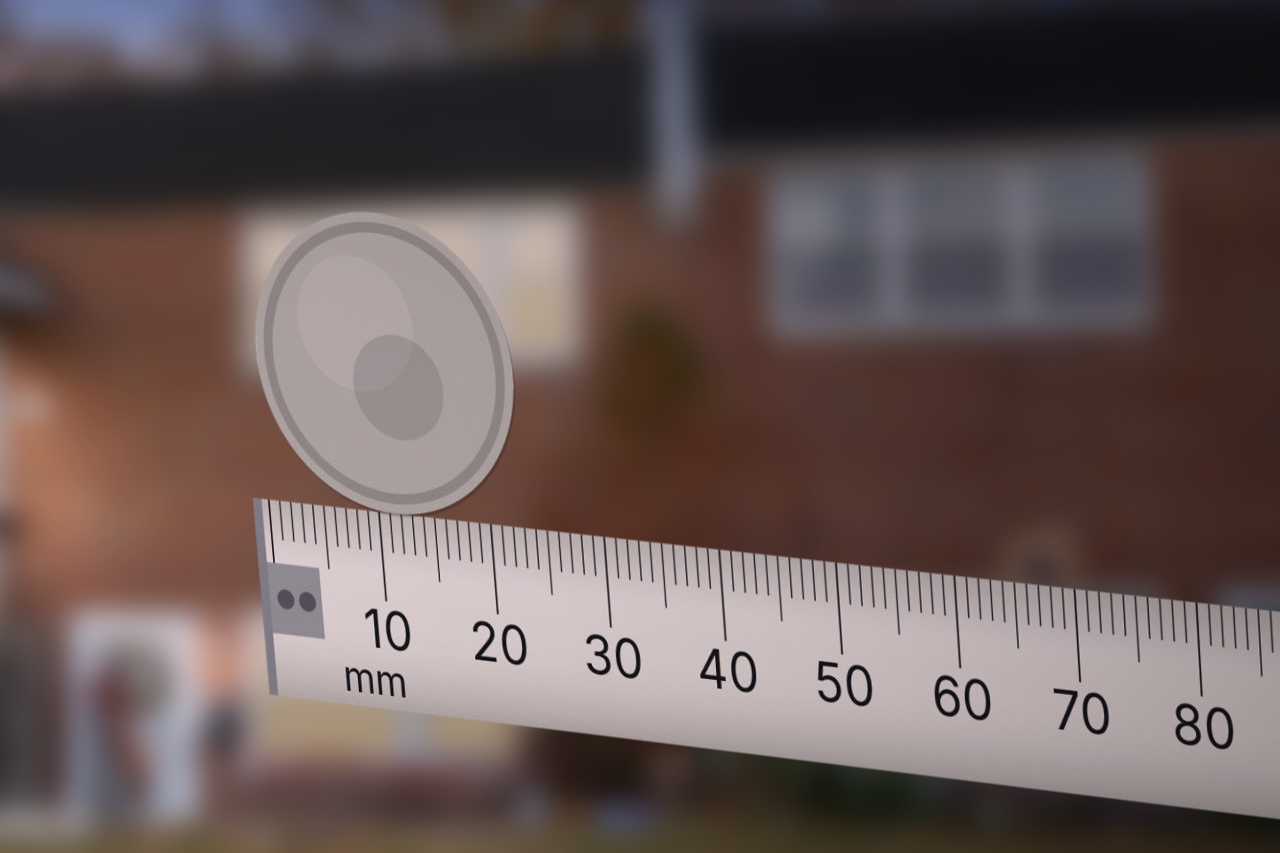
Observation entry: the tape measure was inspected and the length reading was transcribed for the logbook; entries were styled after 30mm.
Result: 23mm
